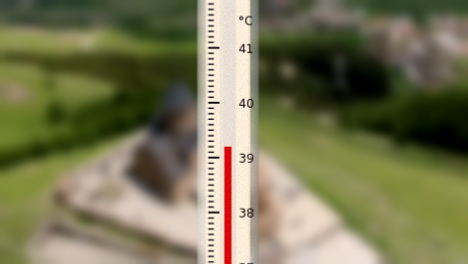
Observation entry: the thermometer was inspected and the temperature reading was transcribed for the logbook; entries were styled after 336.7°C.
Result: 39.2°C
